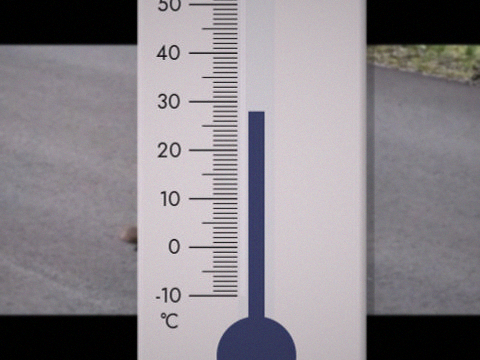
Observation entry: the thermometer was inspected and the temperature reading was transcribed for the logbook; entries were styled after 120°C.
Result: 28°C
